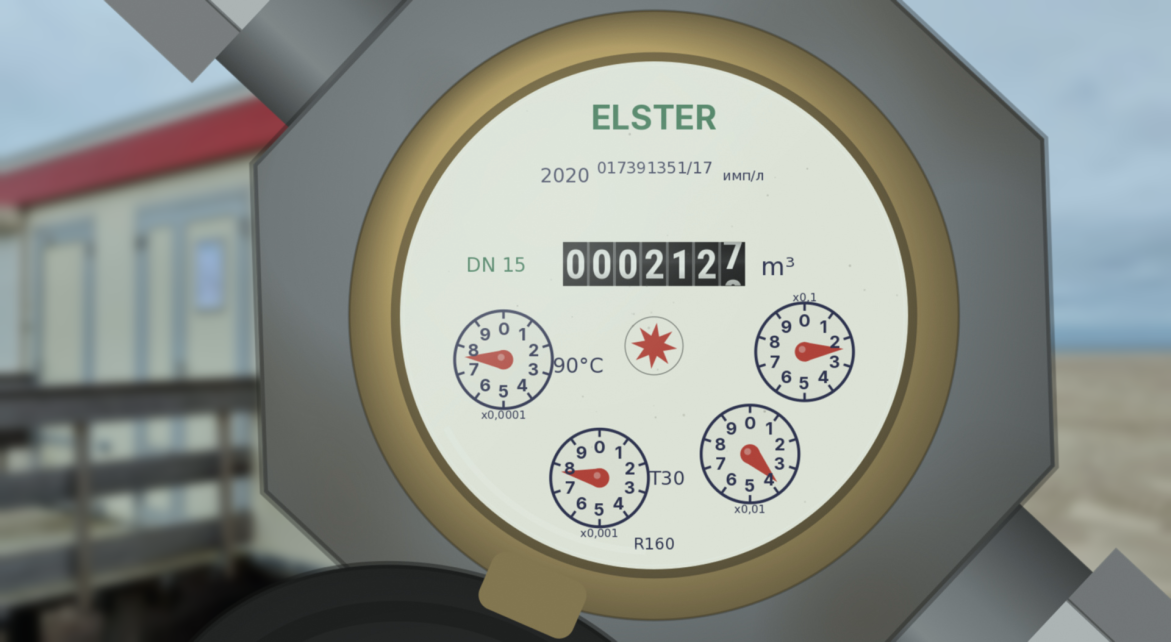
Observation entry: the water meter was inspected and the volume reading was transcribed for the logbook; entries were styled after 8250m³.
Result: 2127.2377m³
